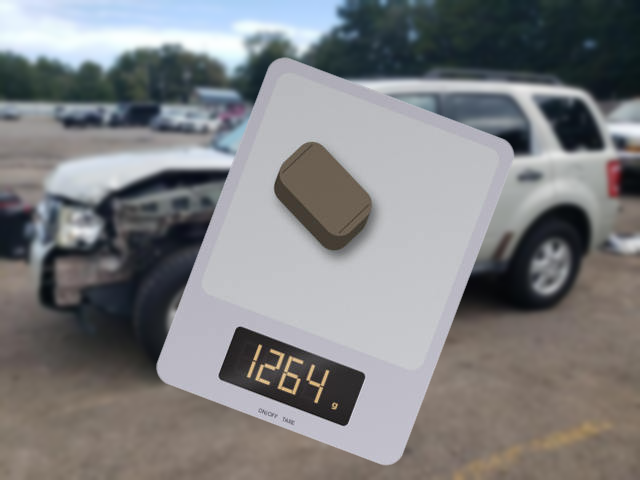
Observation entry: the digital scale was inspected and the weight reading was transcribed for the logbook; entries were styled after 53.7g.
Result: 1264g
